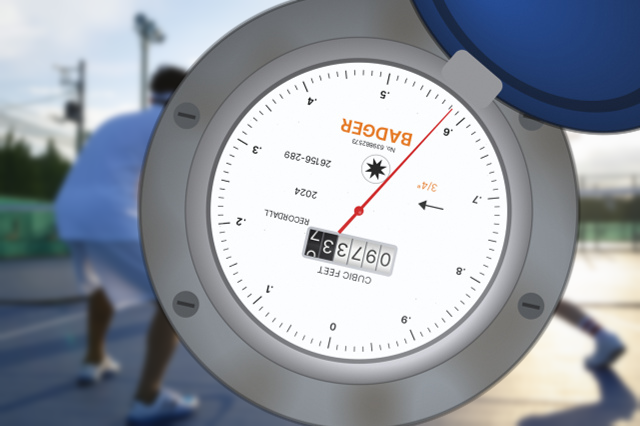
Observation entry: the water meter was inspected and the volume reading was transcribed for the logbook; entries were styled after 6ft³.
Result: 97336.58ft³
